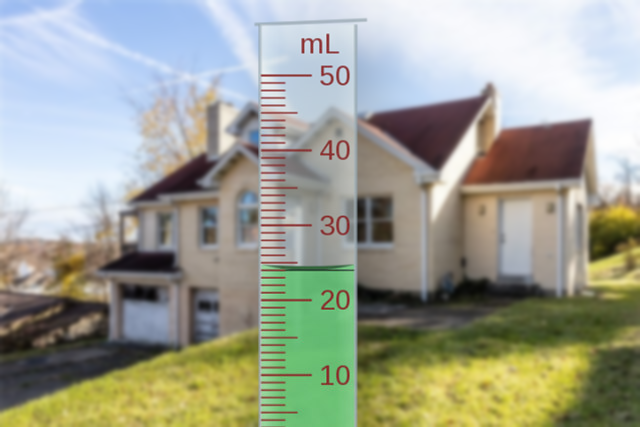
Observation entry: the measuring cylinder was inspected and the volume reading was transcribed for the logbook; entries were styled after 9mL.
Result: 24mL
